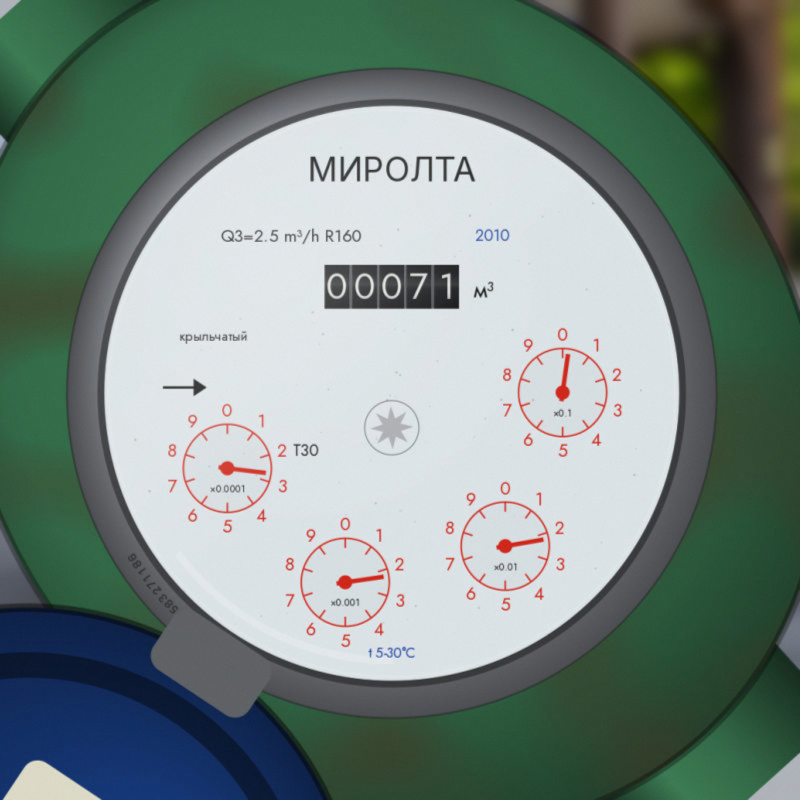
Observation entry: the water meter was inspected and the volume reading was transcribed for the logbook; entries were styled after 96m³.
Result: 71.0222m³
